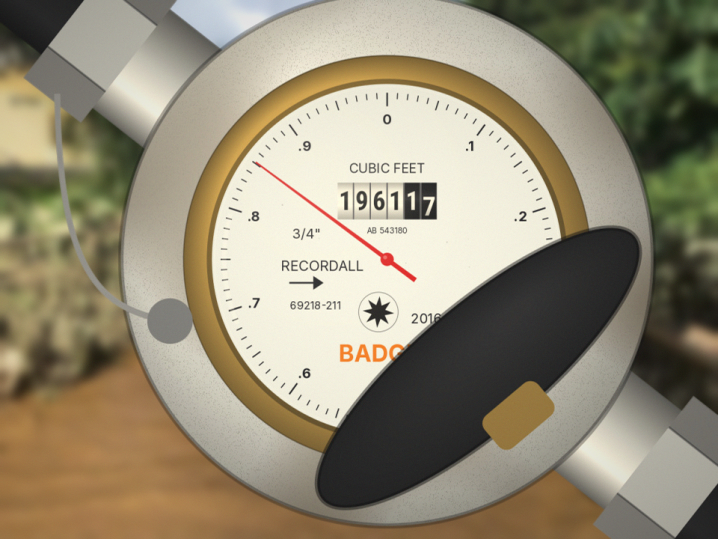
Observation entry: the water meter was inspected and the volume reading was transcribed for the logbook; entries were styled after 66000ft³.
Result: 196116.85ft³
